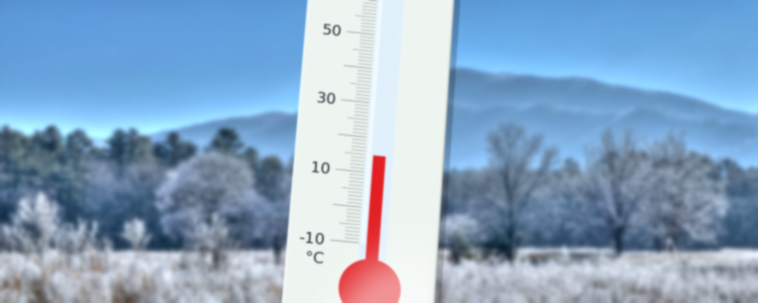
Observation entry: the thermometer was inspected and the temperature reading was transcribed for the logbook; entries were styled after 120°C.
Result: 15°C
